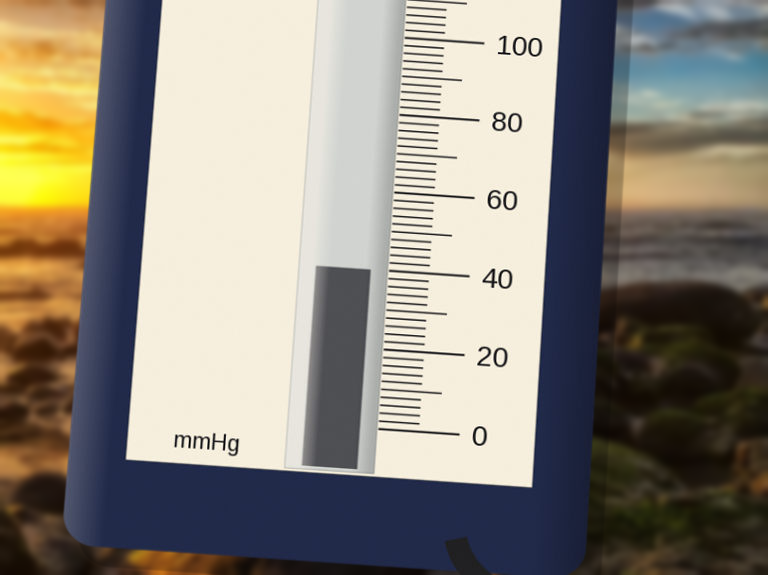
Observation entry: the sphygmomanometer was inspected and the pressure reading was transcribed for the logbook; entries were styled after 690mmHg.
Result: 40mmHg
